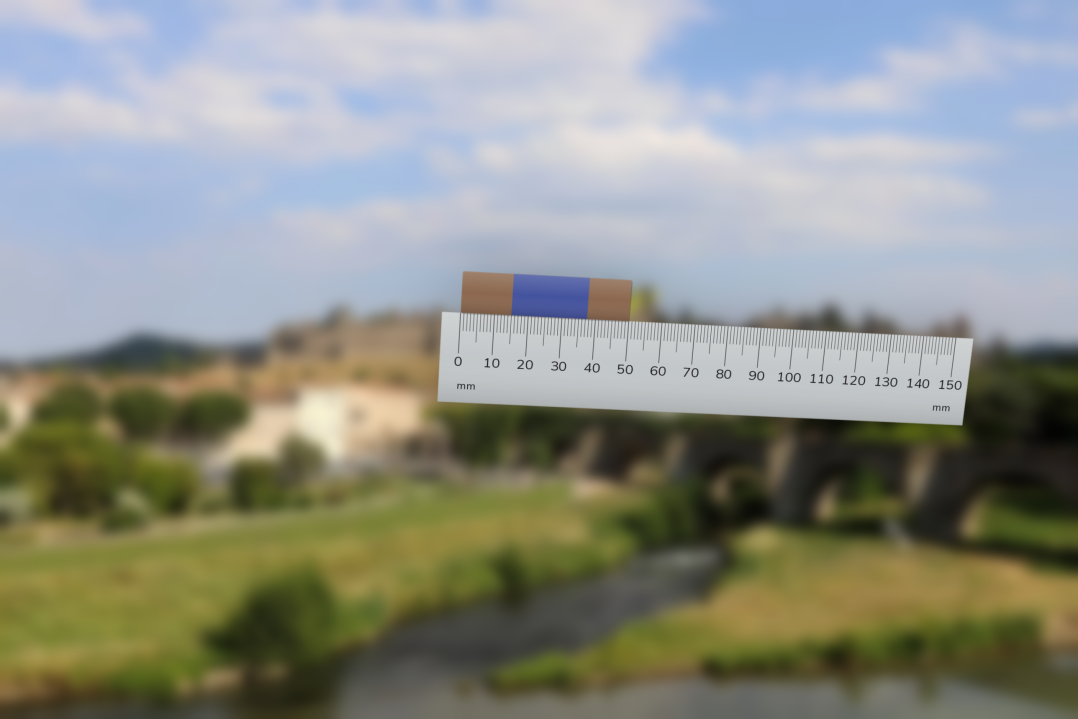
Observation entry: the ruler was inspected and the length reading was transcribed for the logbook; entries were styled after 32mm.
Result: 50mm
